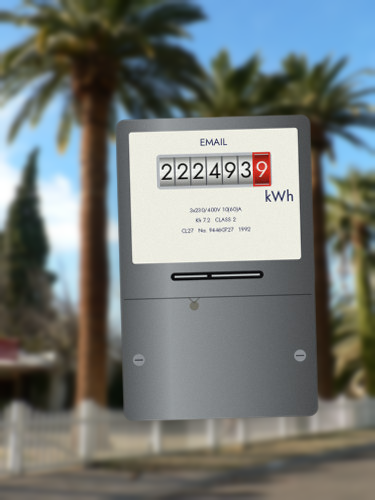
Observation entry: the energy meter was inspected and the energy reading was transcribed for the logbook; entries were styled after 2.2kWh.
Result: 222493.9kWh
